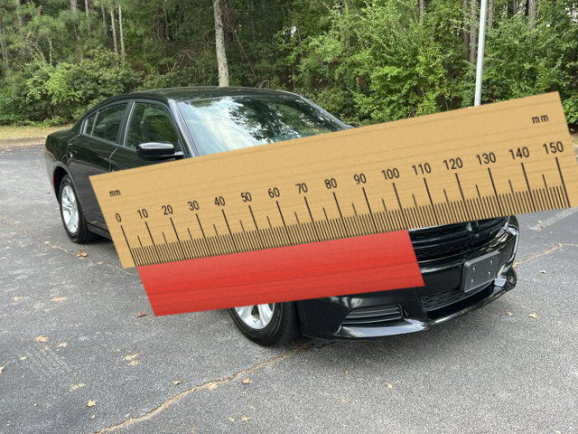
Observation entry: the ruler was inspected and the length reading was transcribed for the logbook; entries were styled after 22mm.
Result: 100mm
